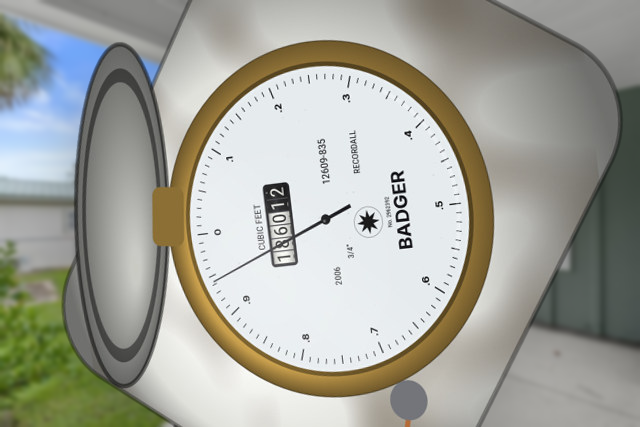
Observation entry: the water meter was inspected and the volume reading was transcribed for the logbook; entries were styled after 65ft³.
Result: 186011.94ft³
